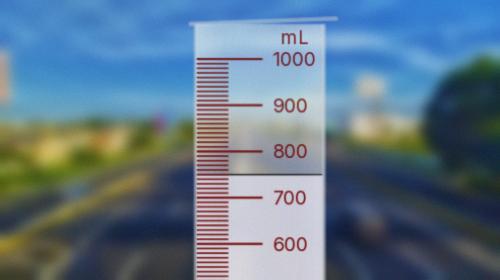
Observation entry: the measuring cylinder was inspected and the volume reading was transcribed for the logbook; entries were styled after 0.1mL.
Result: 750mL
